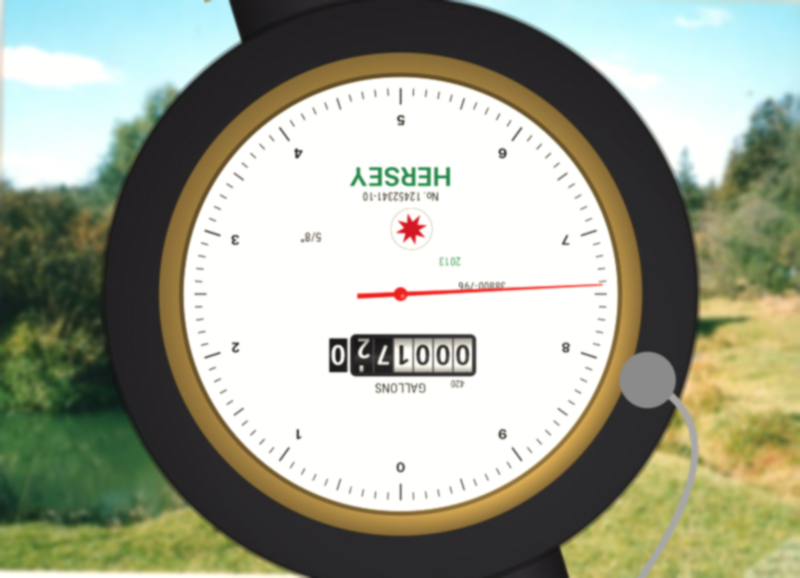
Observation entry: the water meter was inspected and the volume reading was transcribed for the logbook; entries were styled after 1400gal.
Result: 1717.4gal
